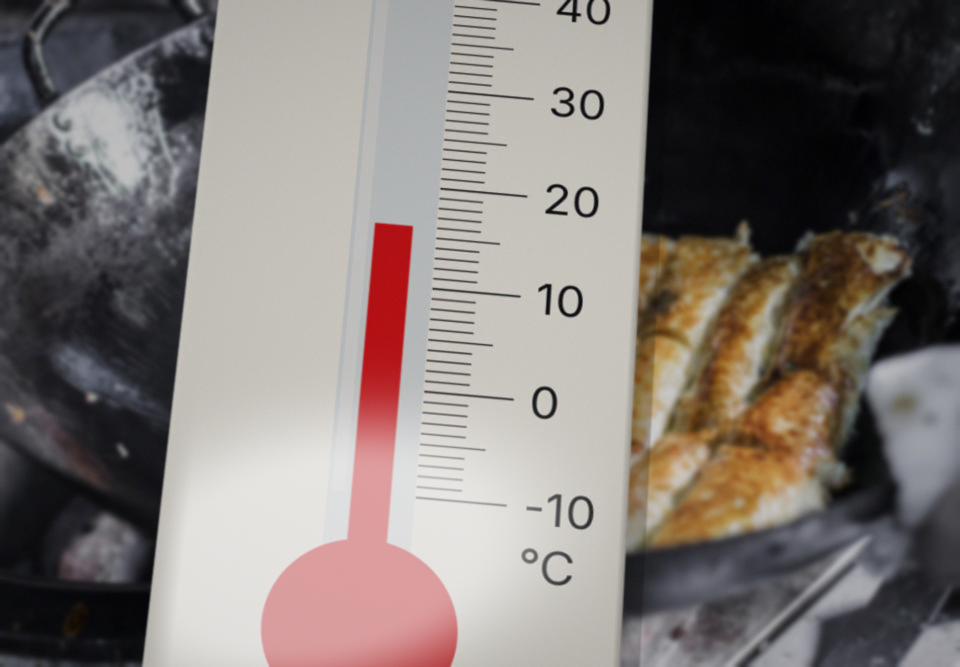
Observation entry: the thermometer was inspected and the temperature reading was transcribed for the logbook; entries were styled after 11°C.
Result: 16°C
